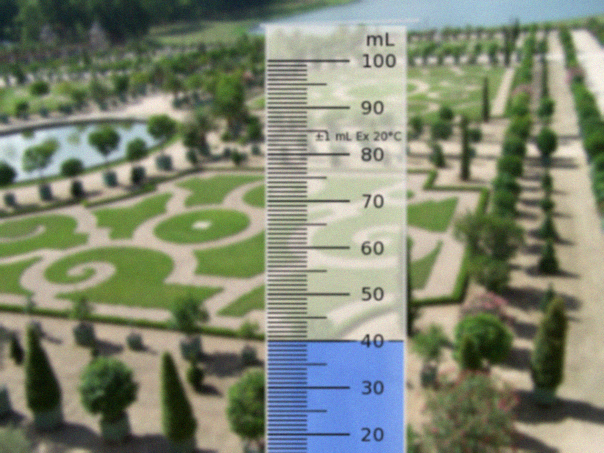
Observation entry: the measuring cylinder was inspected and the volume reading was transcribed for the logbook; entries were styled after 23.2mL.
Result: 40mL
